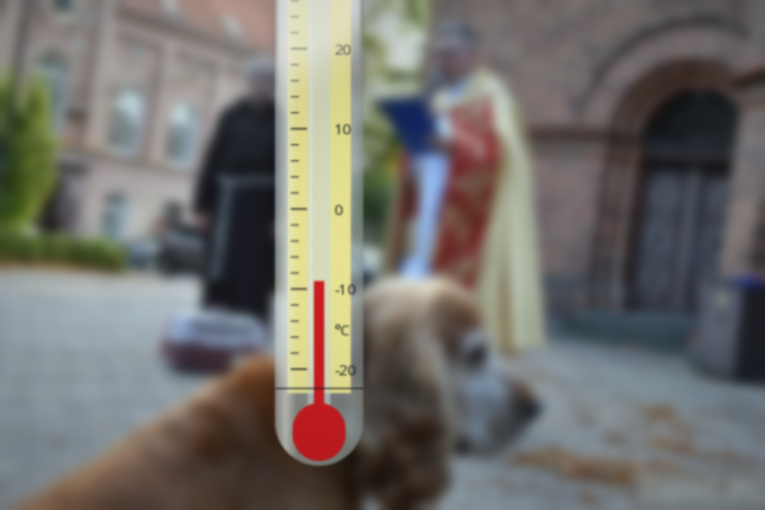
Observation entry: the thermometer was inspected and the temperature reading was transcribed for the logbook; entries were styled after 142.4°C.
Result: -9°C
